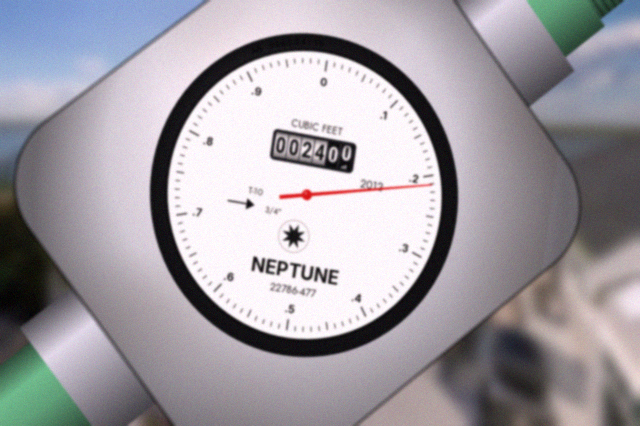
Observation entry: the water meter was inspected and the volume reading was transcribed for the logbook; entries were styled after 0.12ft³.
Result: 2400.21ft³
